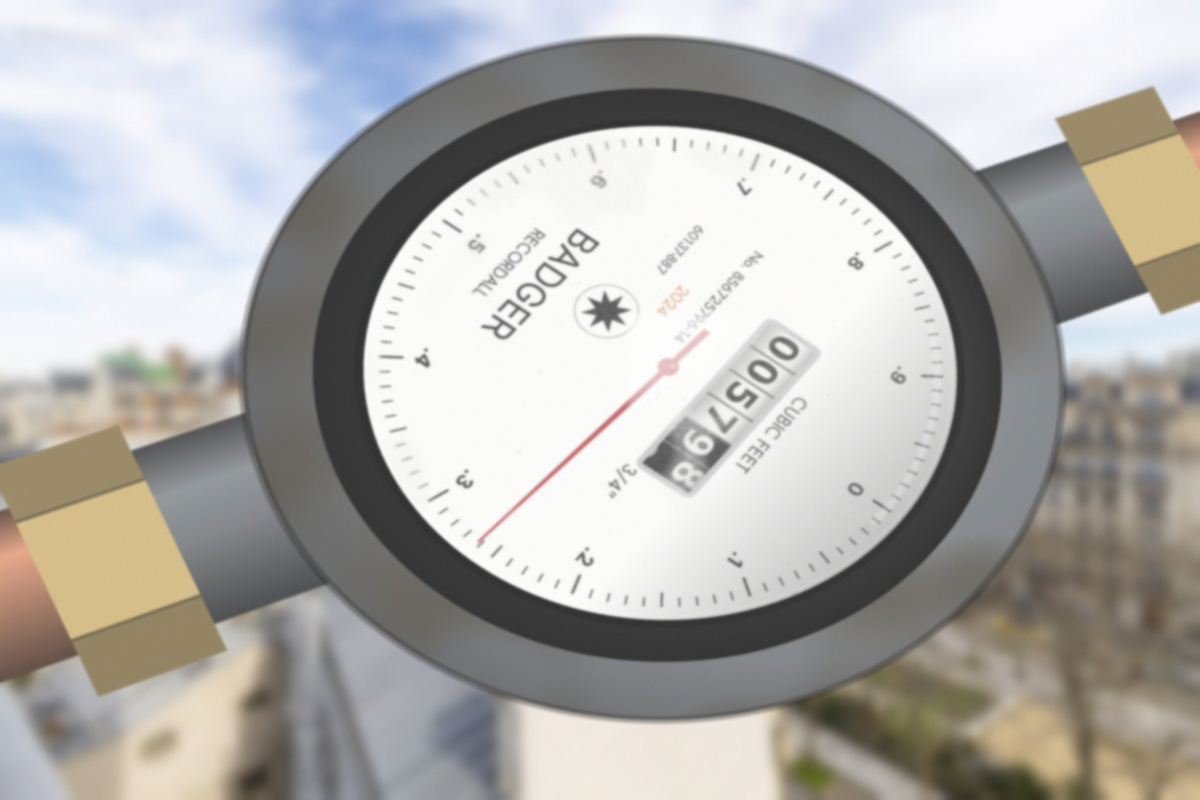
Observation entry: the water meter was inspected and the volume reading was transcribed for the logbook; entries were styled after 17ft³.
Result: 5798.26ft³
